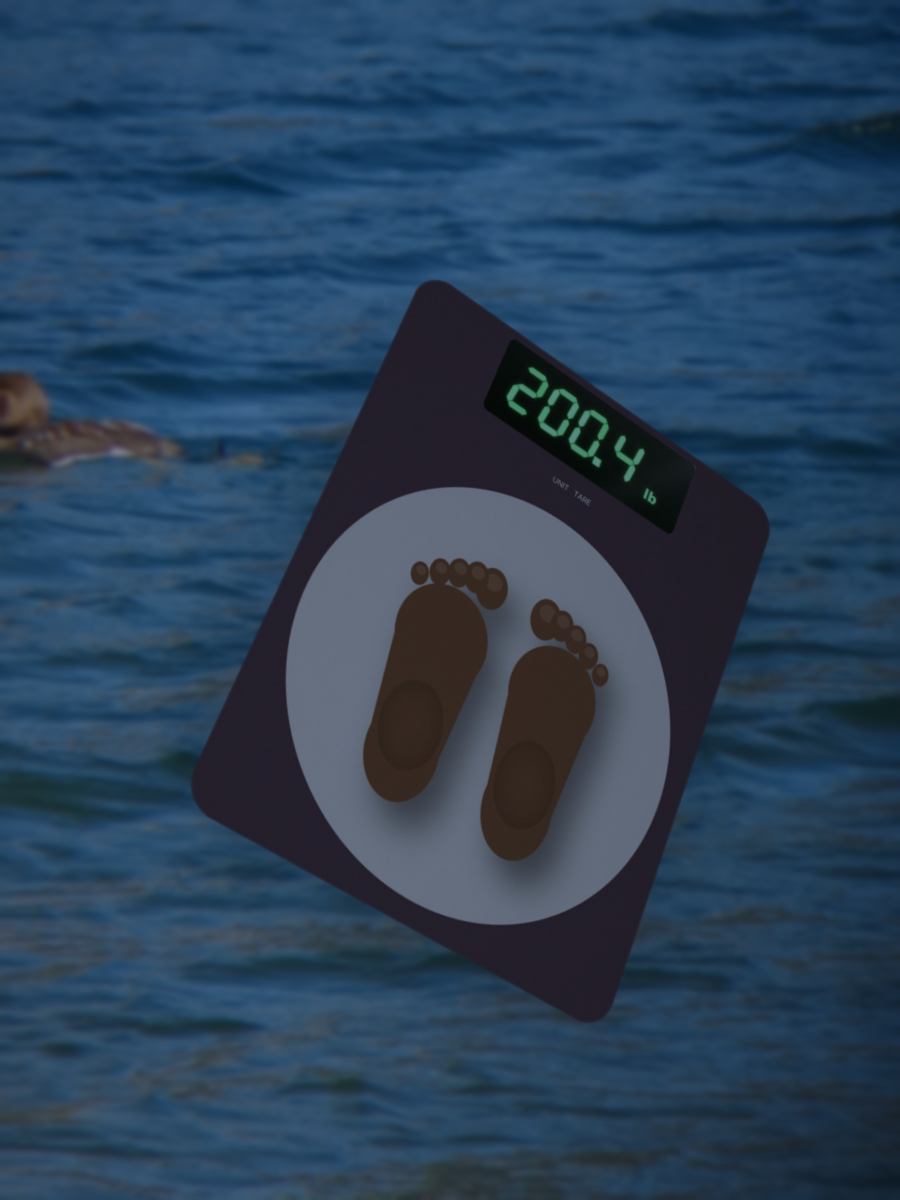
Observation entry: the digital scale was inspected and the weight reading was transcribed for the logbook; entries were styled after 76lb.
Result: 200.4lb
